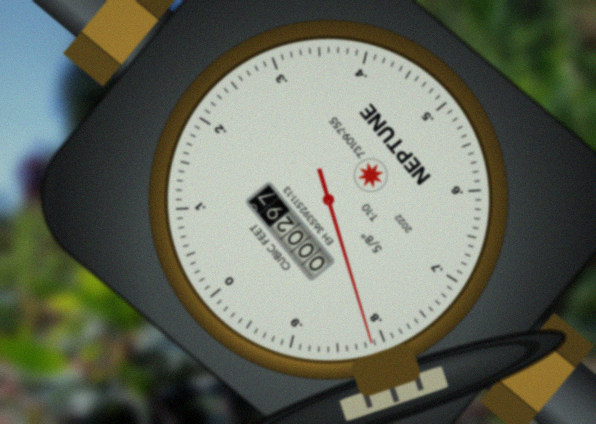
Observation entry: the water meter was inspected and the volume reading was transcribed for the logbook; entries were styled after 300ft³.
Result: 296.81ft³
